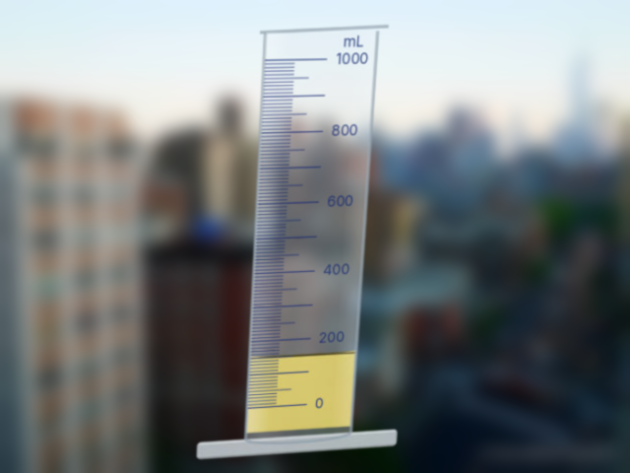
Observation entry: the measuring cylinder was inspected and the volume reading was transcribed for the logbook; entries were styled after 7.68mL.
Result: 150mL
